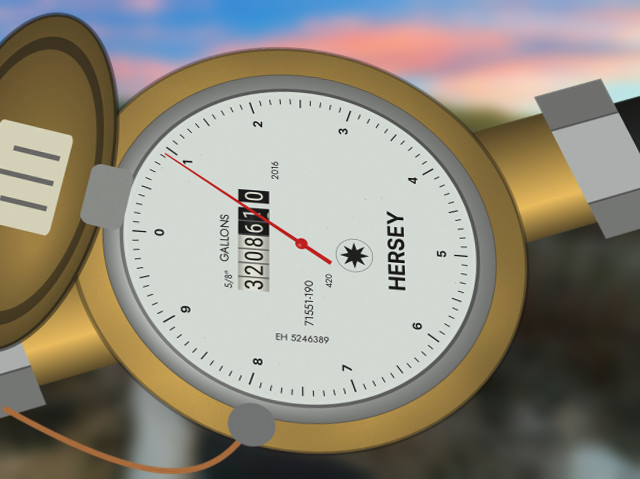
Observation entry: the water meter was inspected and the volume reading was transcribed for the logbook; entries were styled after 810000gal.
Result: 3208610.9gal
